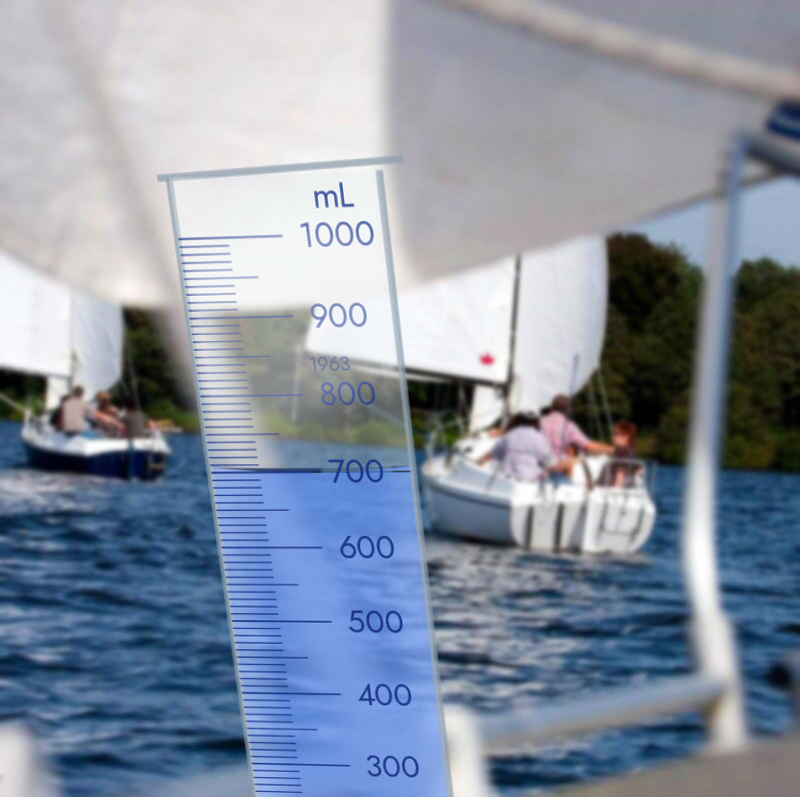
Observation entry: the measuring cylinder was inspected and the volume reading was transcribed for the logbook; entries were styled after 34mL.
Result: 700mL
